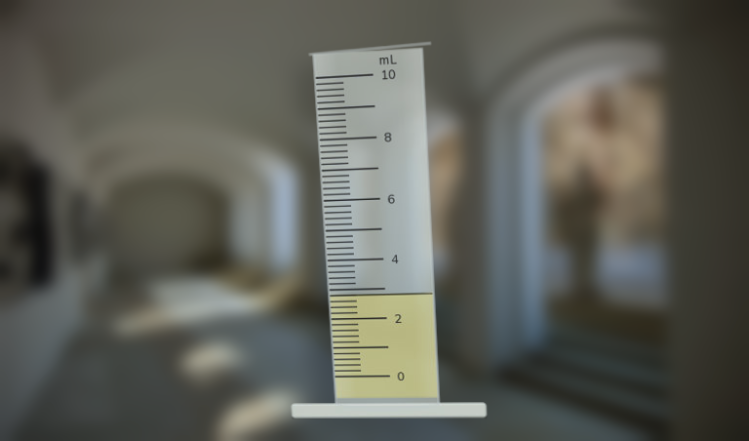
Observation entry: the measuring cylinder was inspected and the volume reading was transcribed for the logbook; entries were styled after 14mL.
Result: 2.8mL
